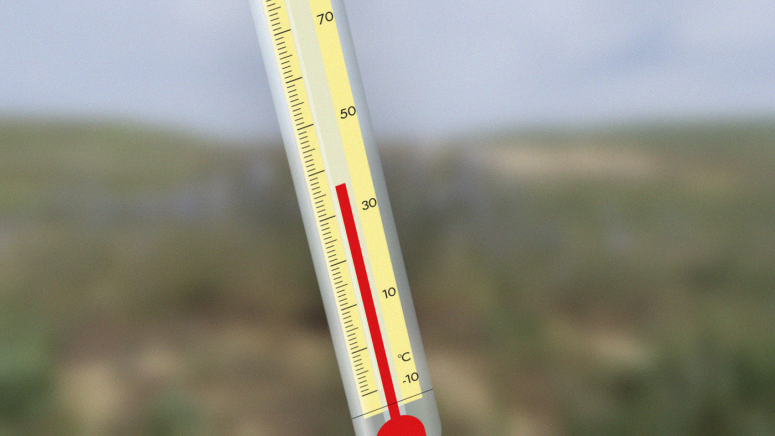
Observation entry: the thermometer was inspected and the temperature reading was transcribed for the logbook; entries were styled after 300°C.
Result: 36°C
